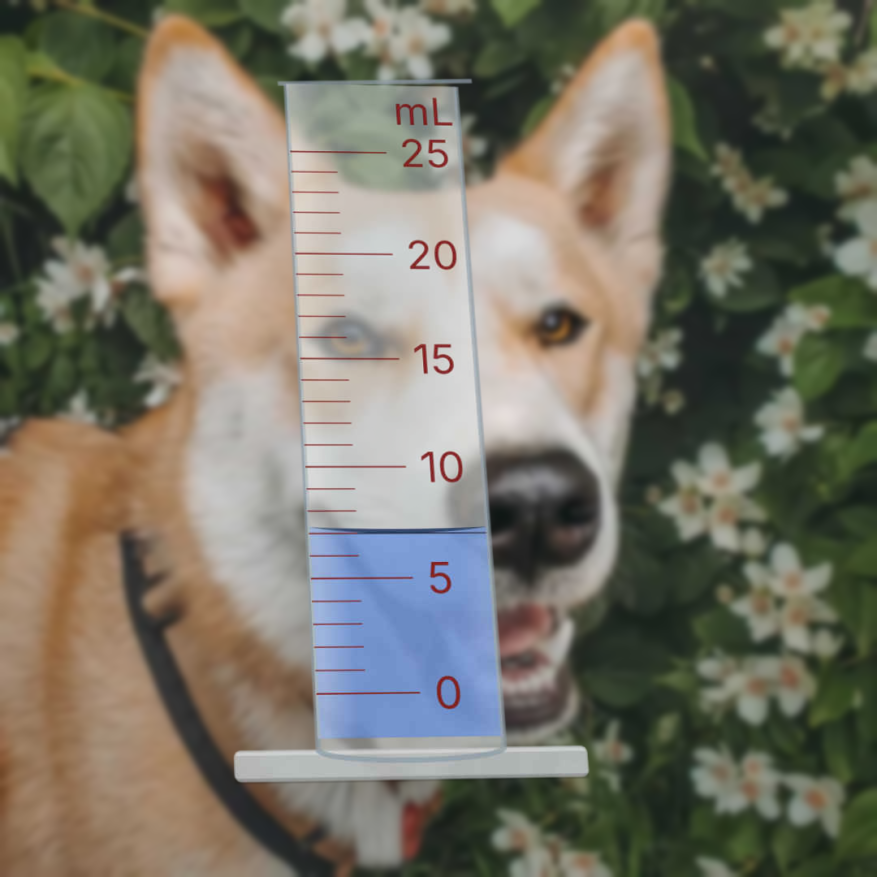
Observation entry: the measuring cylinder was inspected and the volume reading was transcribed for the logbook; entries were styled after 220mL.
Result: 7mL
